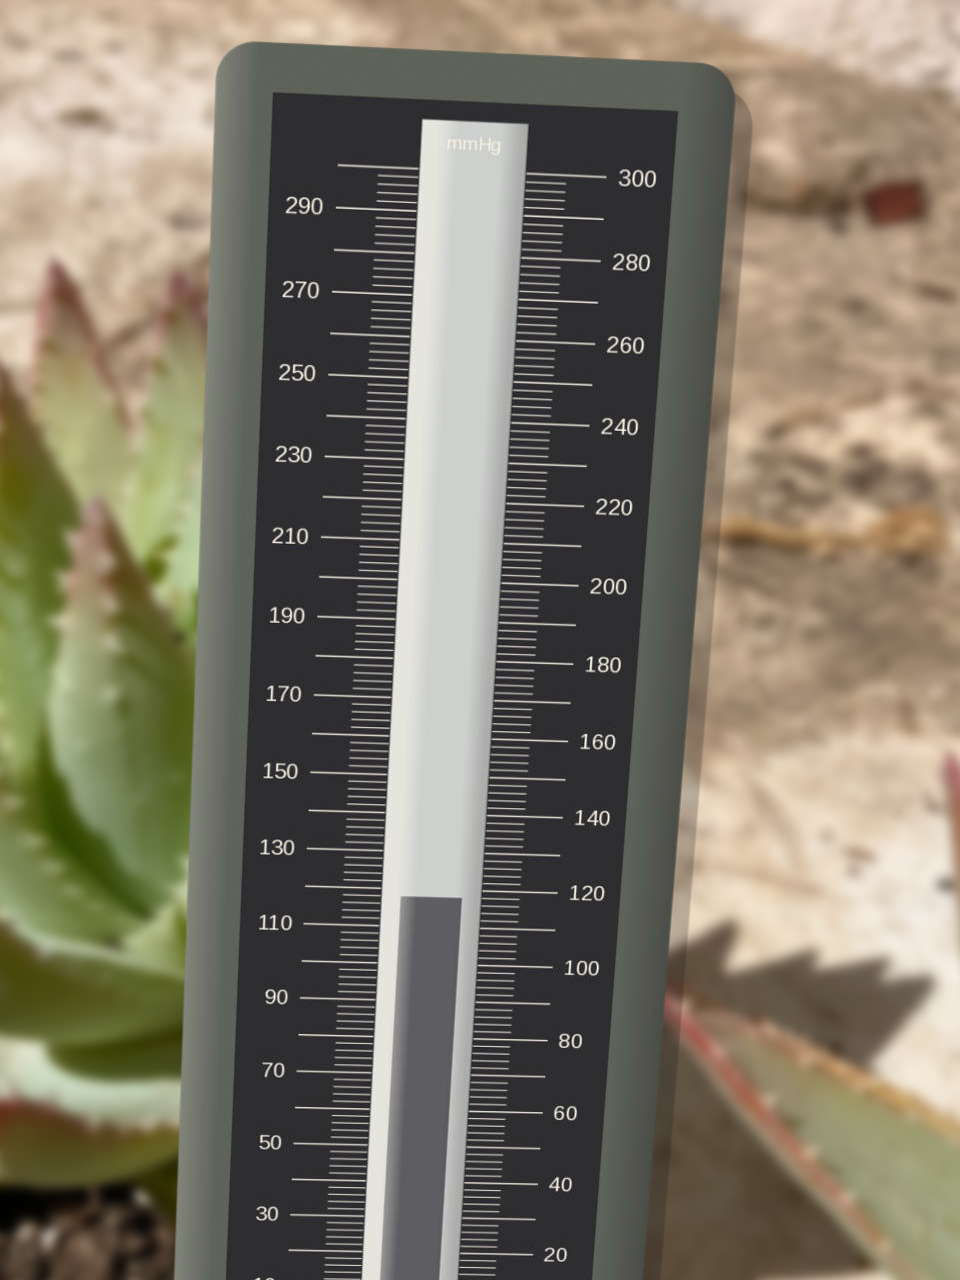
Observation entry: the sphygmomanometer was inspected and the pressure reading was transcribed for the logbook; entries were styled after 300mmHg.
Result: 118mmHg
